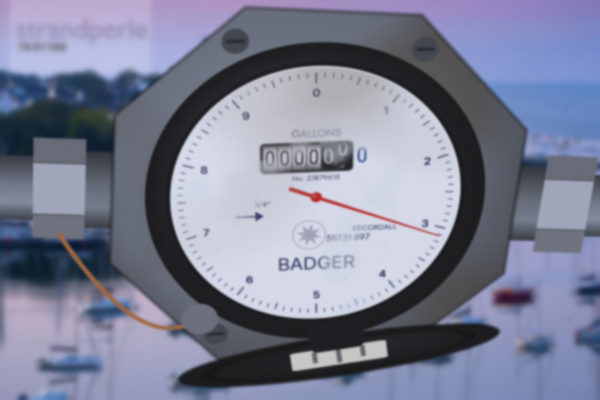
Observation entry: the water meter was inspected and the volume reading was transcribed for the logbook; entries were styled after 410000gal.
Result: 3.1gal
